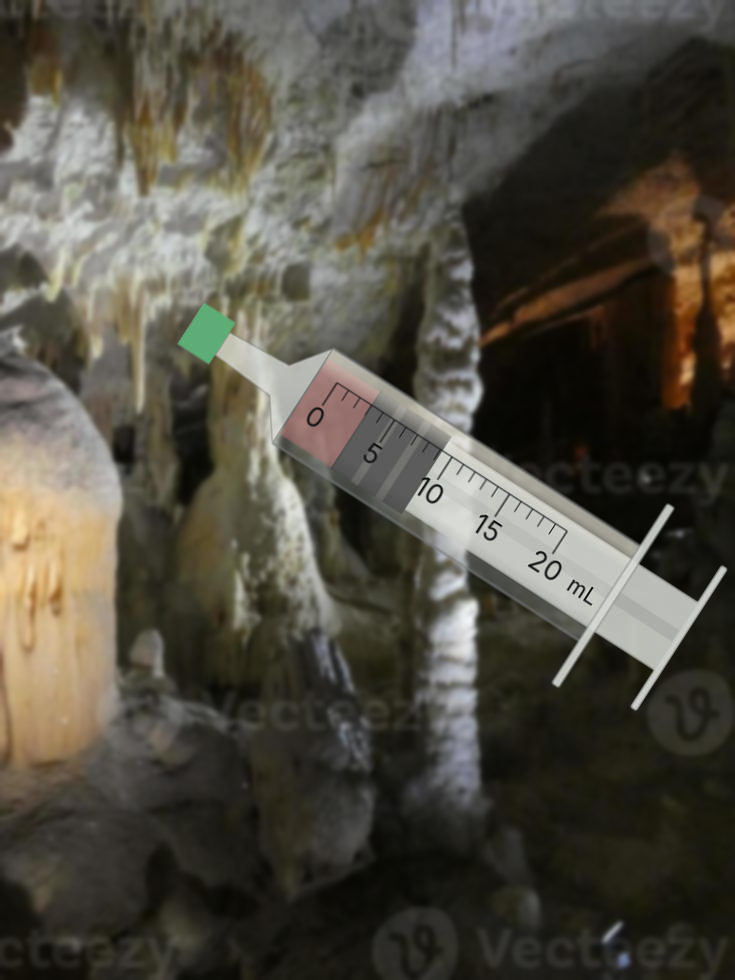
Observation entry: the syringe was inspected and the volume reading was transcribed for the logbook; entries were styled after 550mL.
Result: 3mL
